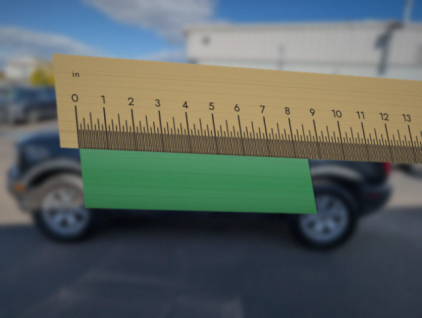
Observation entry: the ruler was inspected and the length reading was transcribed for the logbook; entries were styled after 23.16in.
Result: 8.5in
